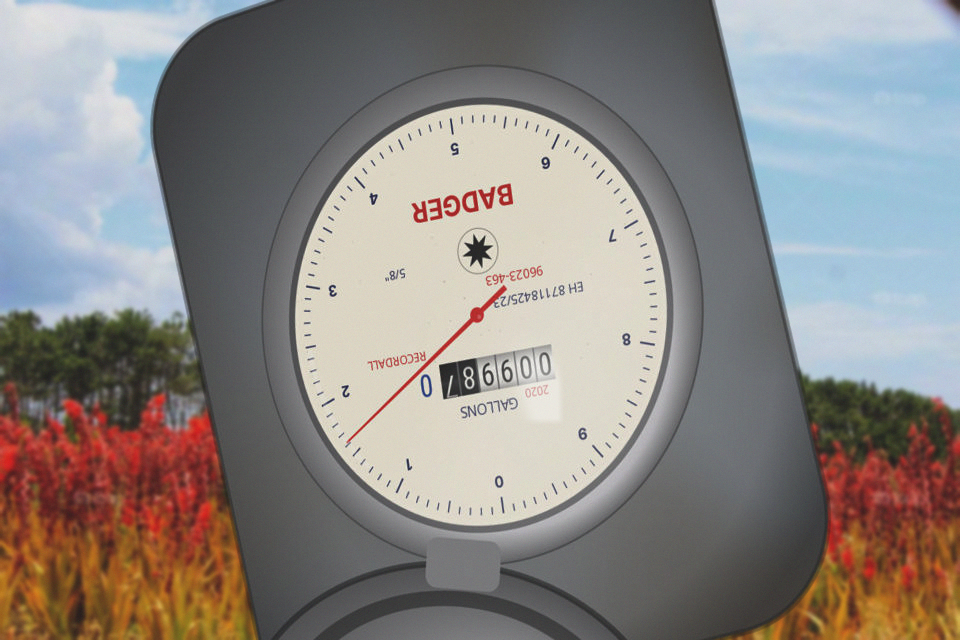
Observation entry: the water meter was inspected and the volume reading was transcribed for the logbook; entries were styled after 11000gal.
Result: 99871.6gal
